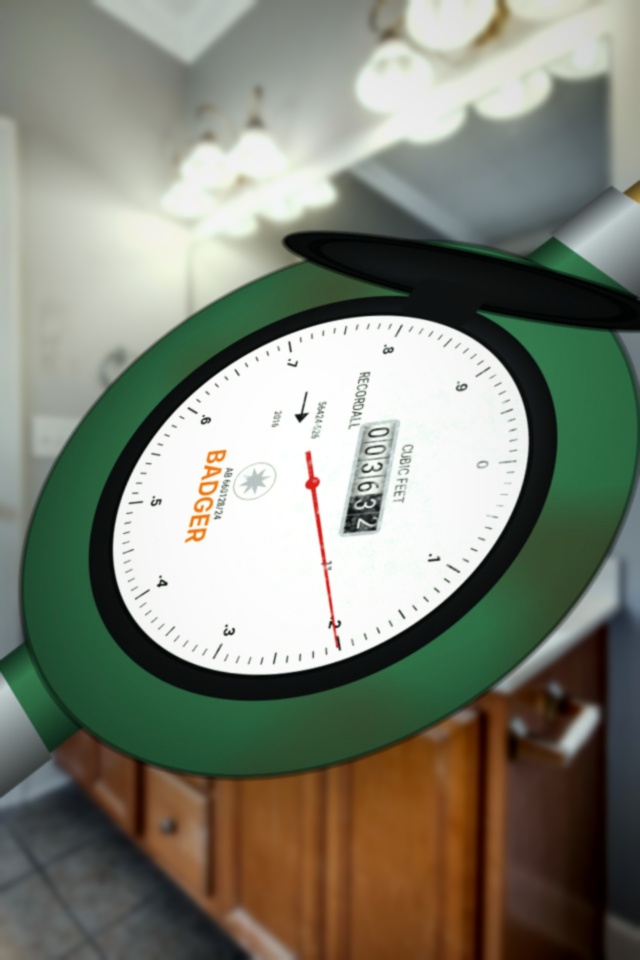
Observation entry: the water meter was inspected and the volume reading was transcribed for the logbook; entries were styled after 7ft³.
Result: 3632.20ft³
